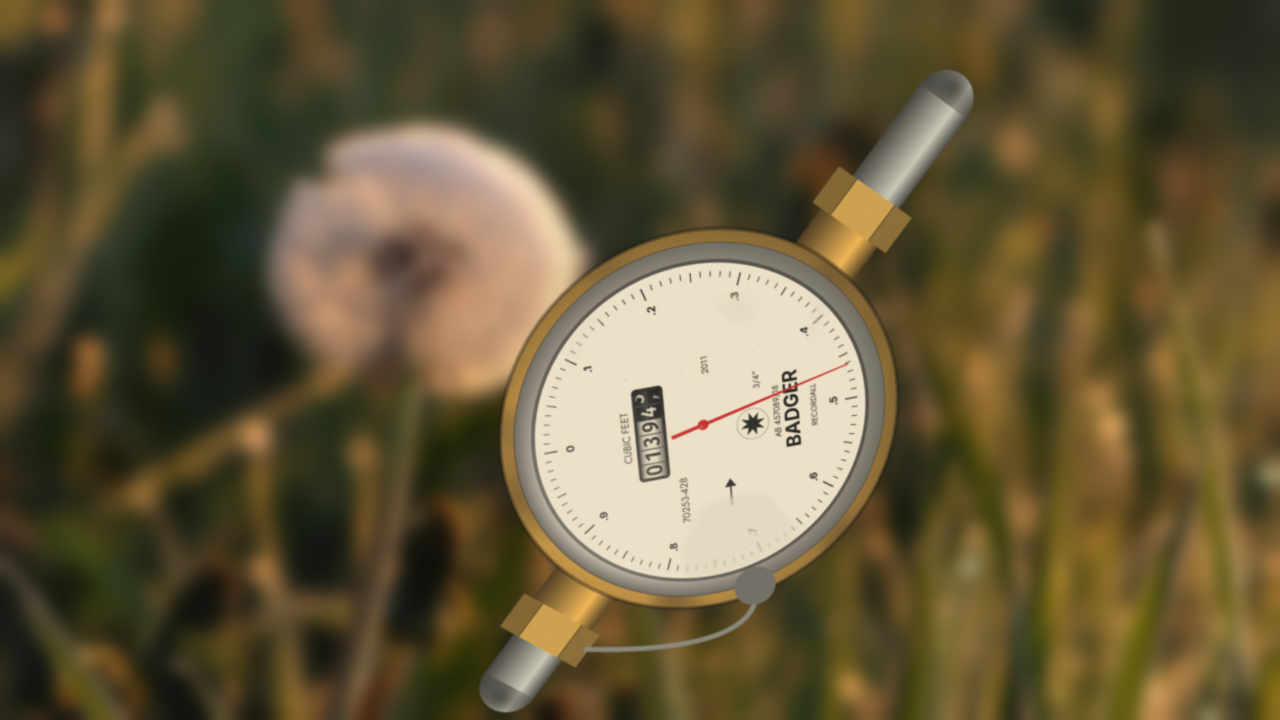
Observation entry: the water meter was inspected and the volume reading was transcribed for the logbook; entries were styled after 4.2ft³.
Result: 13943.46ft³
